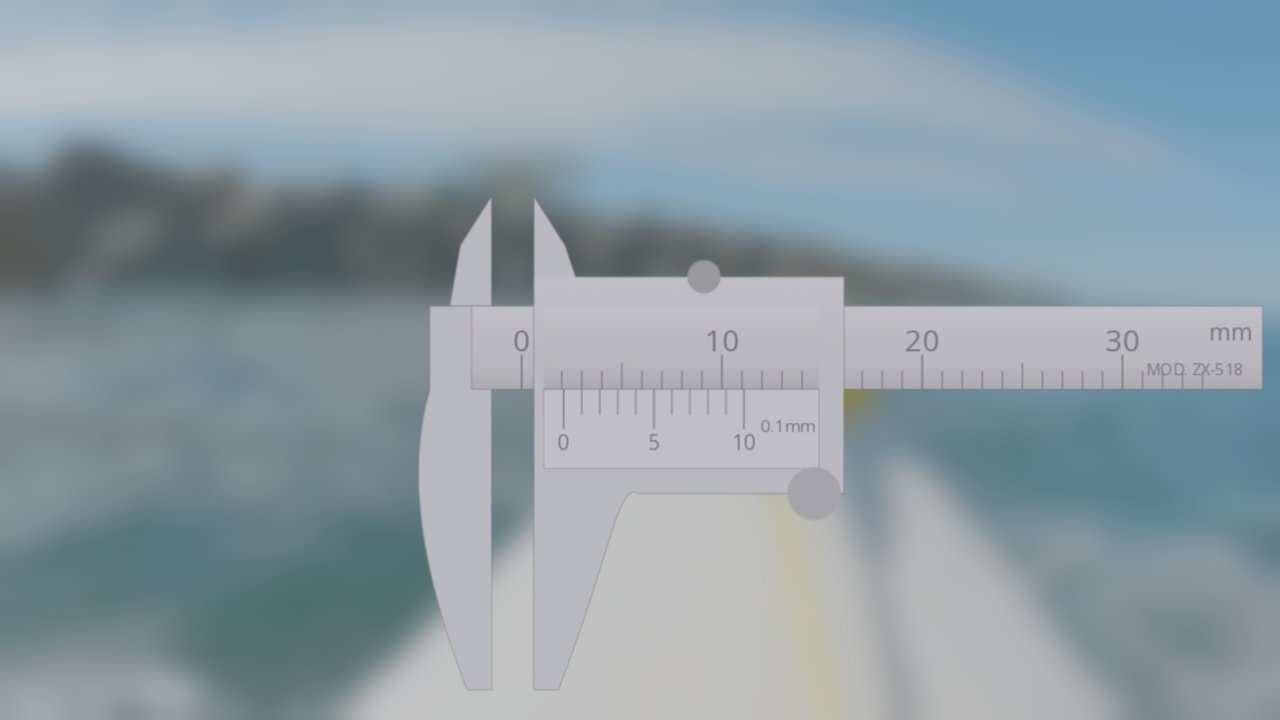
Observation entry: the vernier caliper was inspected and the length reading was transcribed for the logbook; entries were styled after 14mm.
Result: 2.1mm
